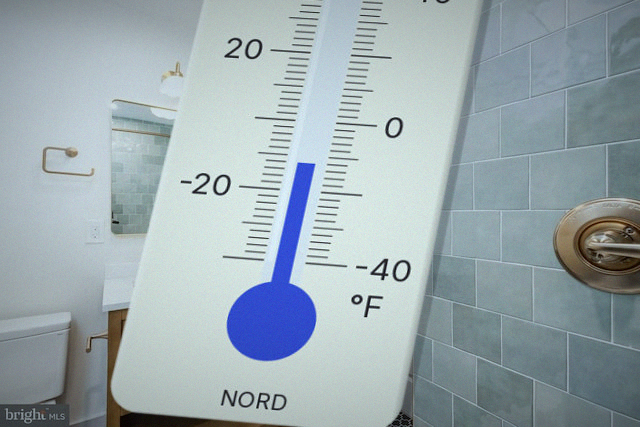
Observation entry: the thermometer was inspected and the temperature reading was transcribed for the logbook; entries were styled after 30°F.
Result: -12°F
